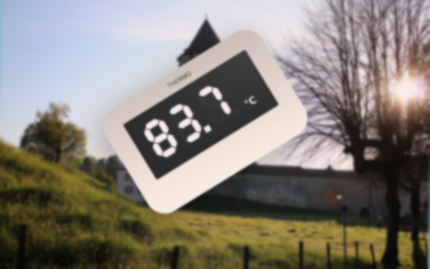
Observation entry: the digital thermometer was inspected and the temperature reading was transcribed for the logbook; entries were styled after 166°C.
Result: 83.7°C
